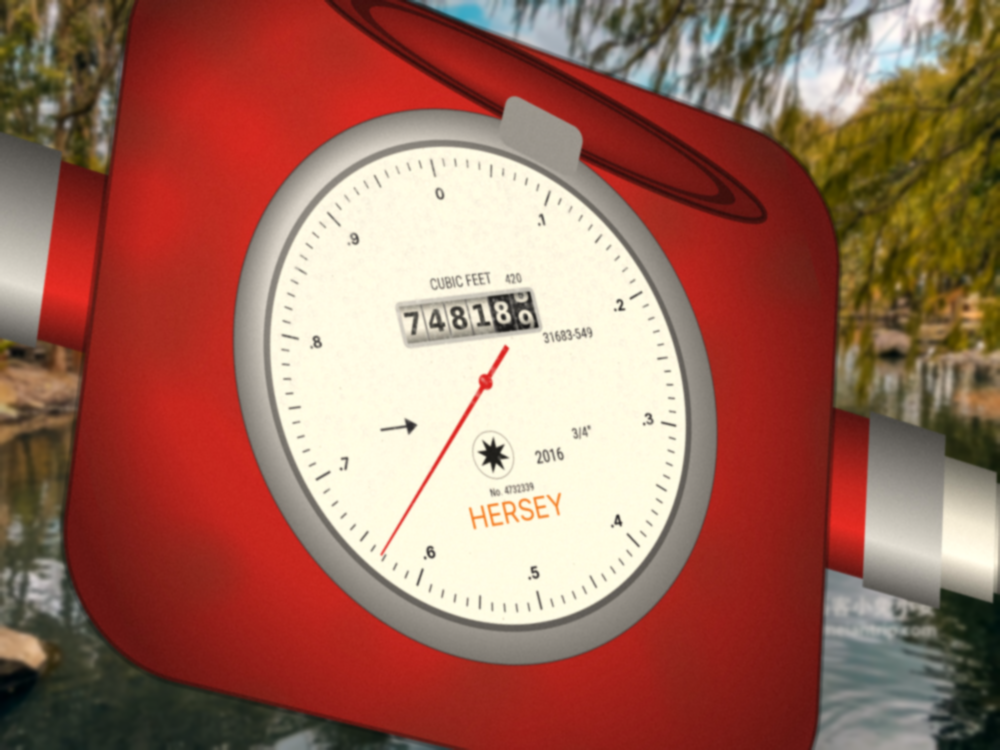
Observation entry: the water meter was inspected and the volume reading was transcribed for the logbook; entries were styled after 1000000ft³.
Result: 748188.63ft³
